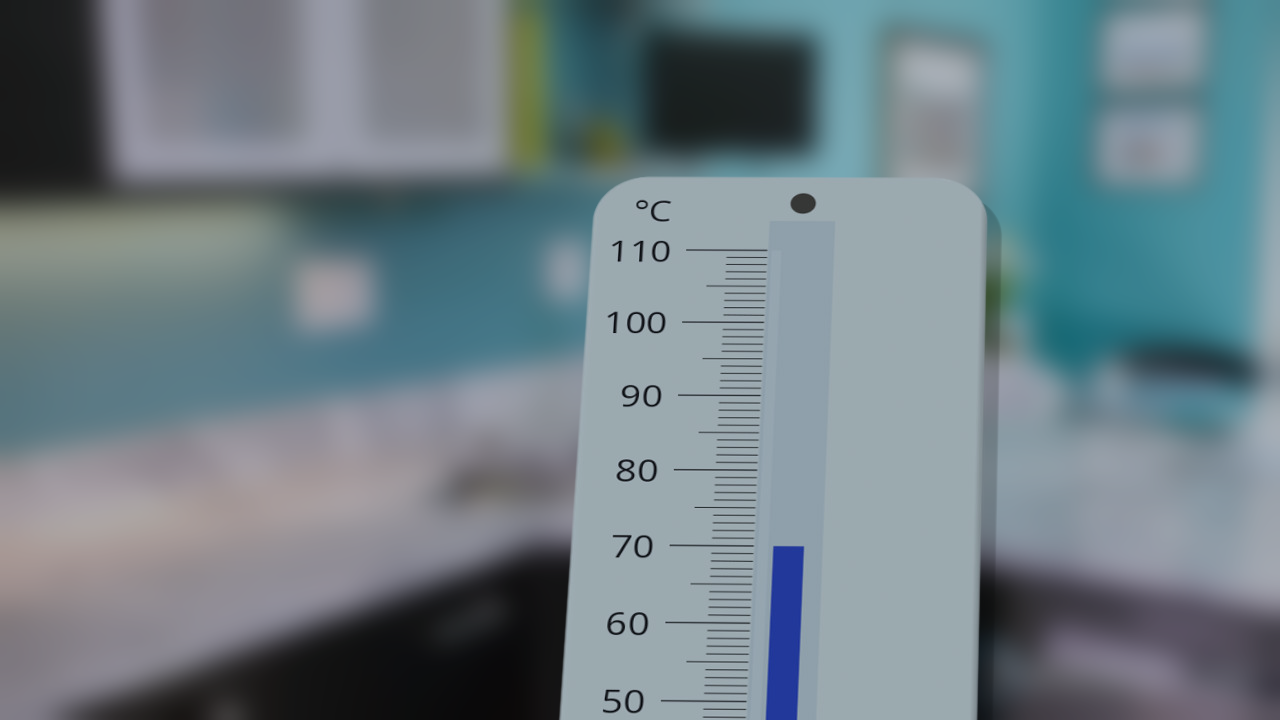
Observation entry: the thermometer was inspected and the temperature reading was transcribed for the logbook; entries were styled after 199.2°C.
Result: 70°C
